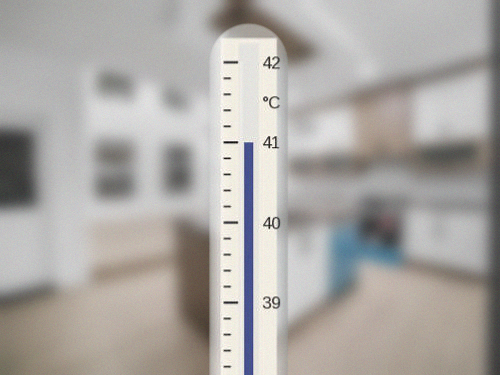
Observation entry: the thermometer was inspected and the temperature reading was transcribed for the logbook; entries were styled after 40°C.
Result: 41°C
